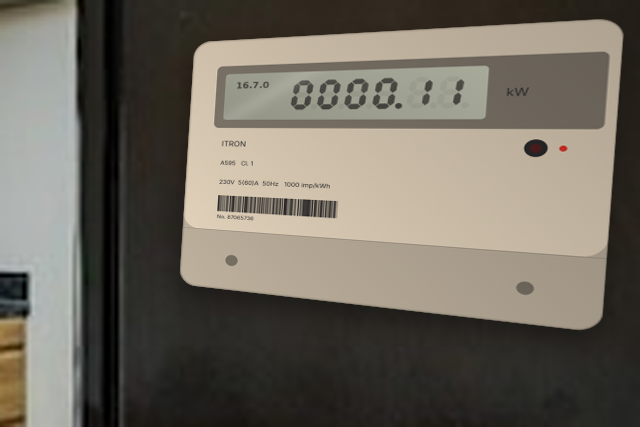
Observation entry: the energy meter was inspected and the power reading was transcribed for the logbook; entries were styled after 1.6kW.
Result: 0.11kW
